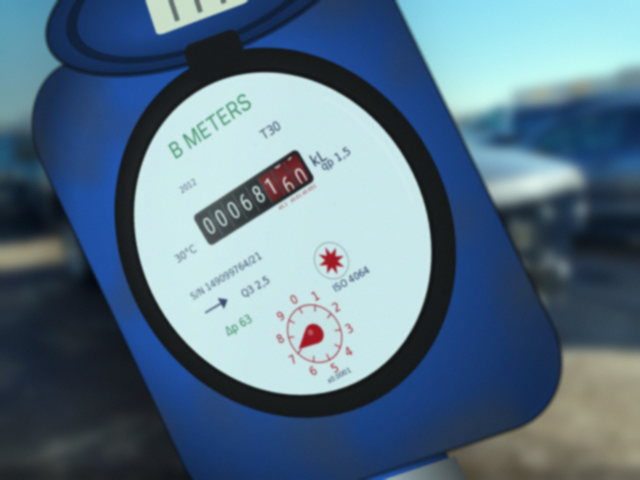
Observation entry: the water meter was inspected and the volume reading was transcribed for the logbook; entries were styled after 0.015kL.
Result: 68.1597kL
